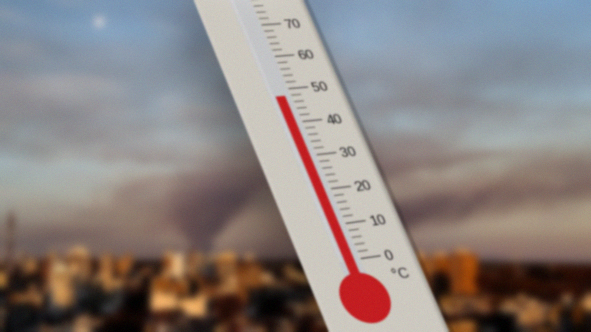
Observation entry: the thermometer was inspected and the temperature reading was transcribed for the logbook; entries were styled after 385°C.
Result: 48°C
